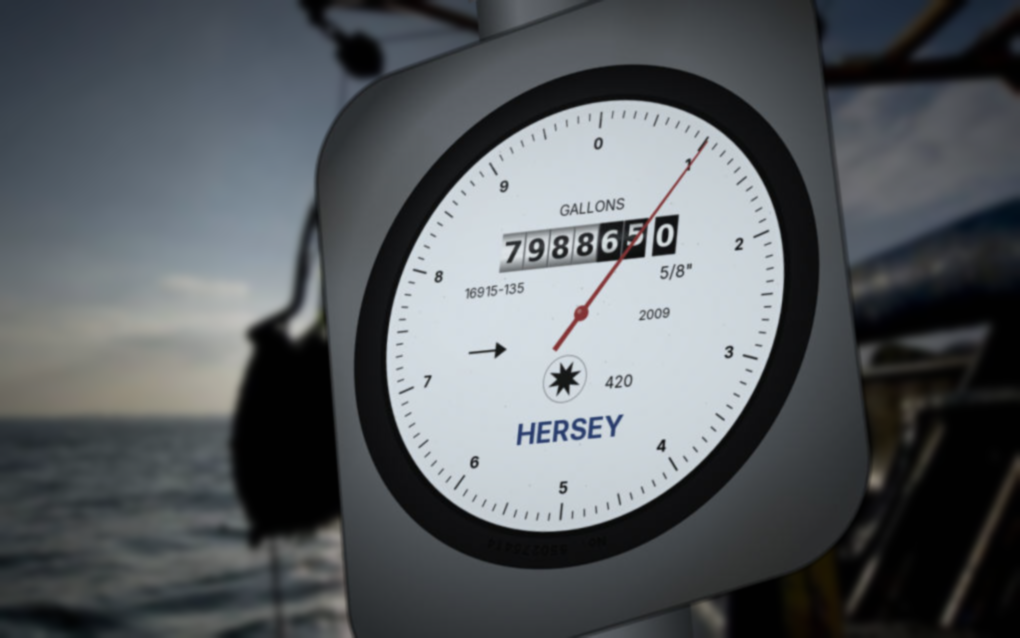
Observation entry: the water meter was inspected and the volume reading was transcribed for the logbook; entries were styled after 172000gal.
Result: 7988651.0gal
